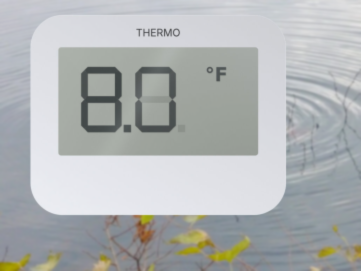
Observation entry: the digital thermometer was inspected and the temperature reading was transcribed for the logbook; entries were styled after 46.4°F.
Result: 8.0°F
